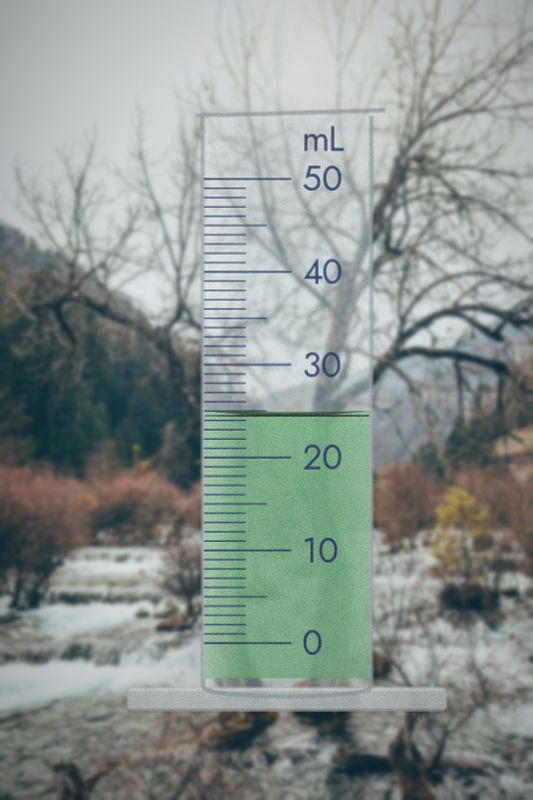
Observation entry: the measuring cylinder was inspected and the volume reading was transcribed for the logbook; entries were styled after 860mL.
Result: 24.5mL
